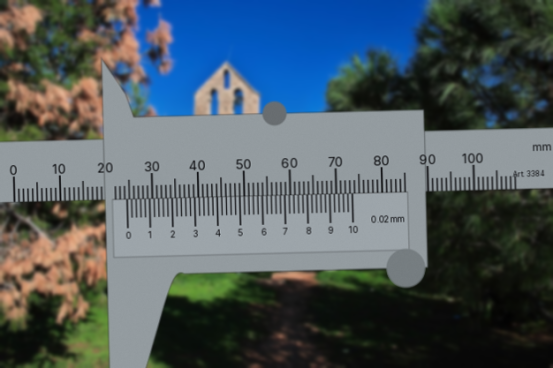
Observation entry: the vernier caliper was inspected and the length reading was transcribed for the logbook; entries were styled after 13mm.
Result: 24.5mm
